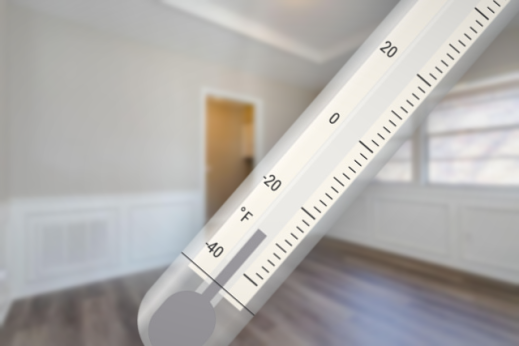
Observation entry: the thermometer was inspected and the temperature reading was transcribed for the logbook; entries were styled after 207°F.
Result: -30°F
